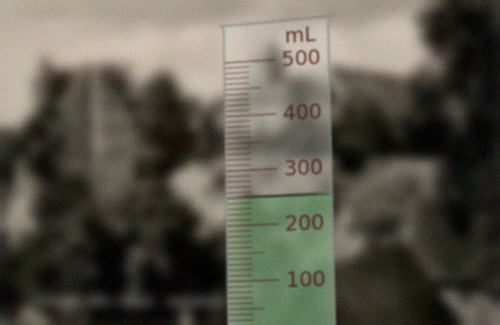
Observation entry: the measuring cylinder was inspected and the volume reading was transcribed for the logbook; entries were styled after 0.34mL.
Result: 250mL
